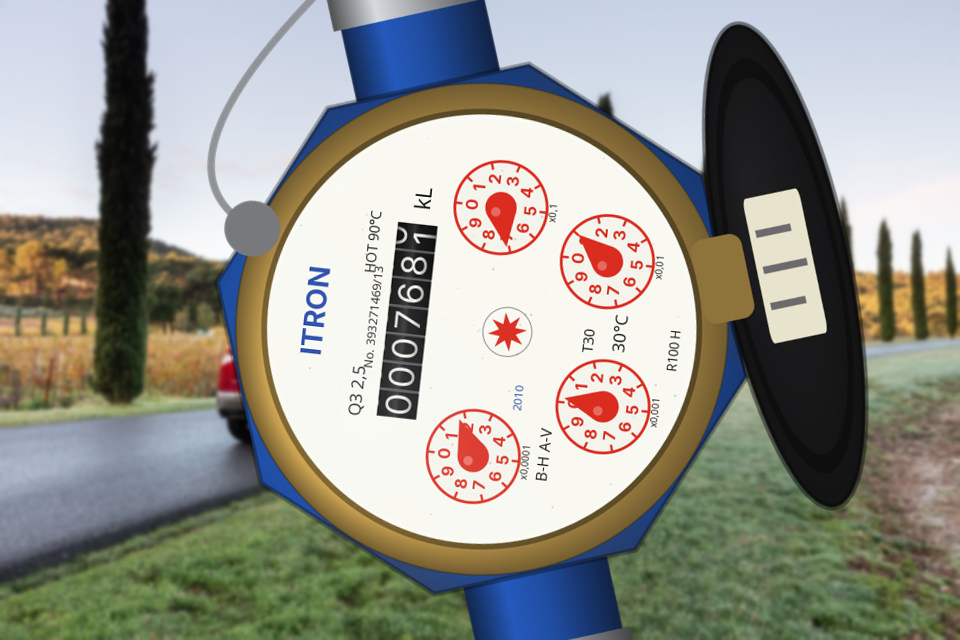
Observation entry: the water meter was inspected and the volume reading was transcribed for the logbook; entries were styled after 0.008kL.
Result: 7680.7101kL
